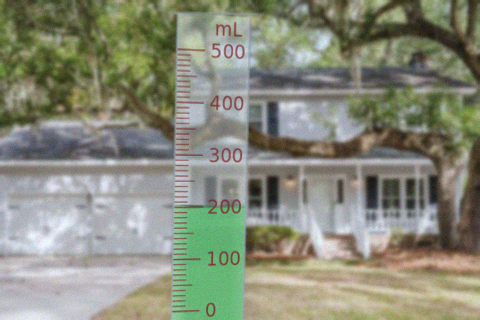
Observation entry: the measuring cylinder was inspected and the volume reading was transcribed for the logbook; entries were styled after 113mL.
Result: 200mL
